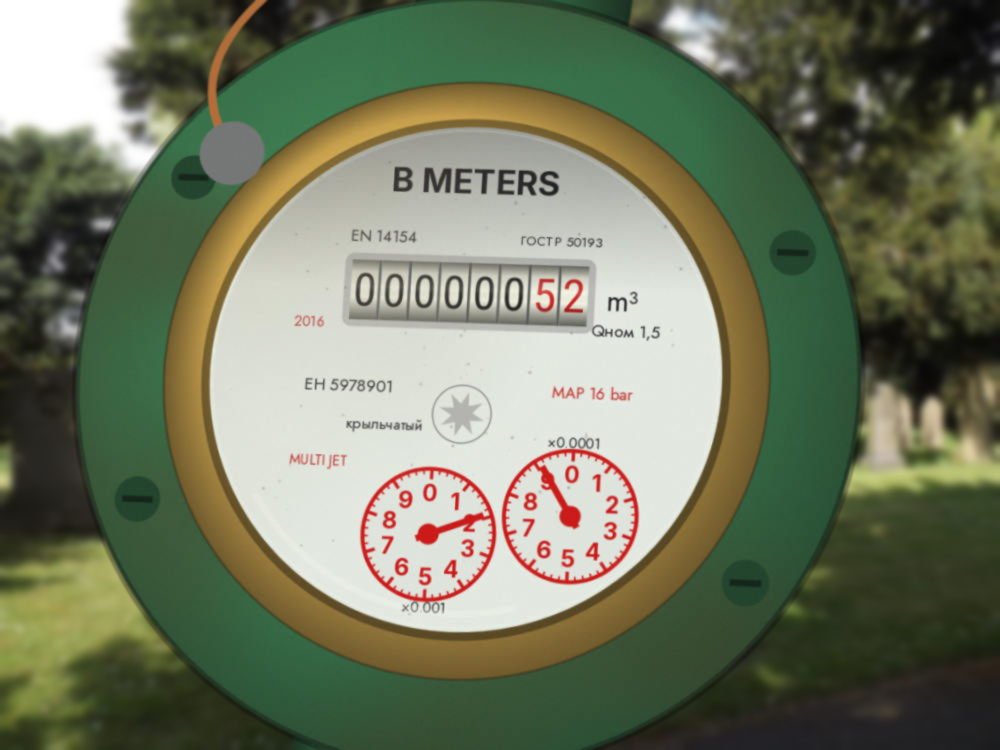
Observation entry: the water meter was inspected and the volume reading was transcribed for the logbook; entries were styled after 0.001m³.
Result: 0.5219m³
